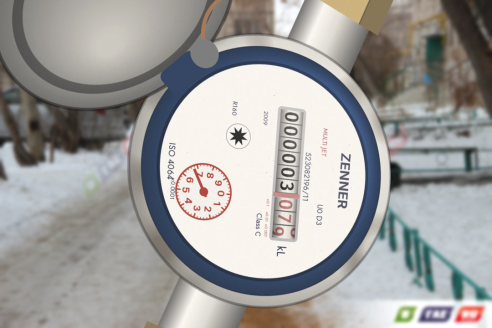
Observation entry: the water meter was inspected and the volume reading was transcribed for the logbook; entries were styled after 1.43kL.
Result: 3.0786kL
